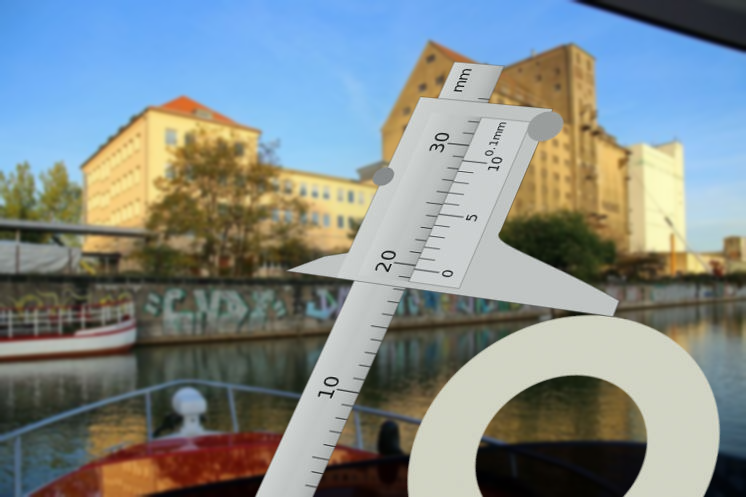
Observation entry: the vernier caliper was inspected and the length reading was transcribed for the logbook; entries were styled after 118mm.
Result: 19.7mm
